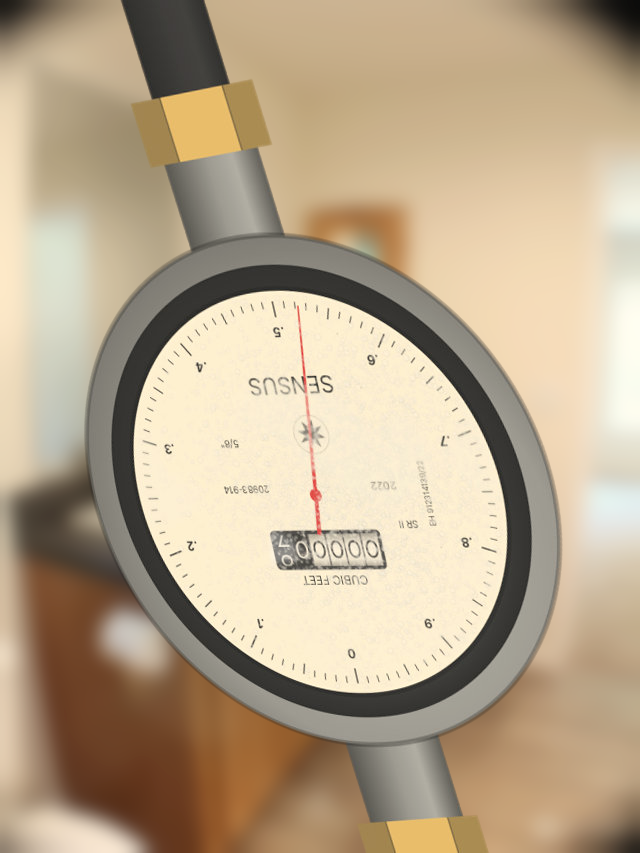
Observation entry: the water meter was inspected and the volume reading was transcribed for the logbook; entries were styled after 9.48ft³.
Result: 6.52ft³
